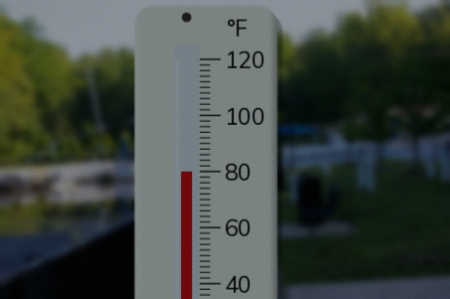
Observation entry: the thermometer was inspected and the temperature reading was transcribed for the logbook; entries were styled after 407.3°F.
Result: 80°F
